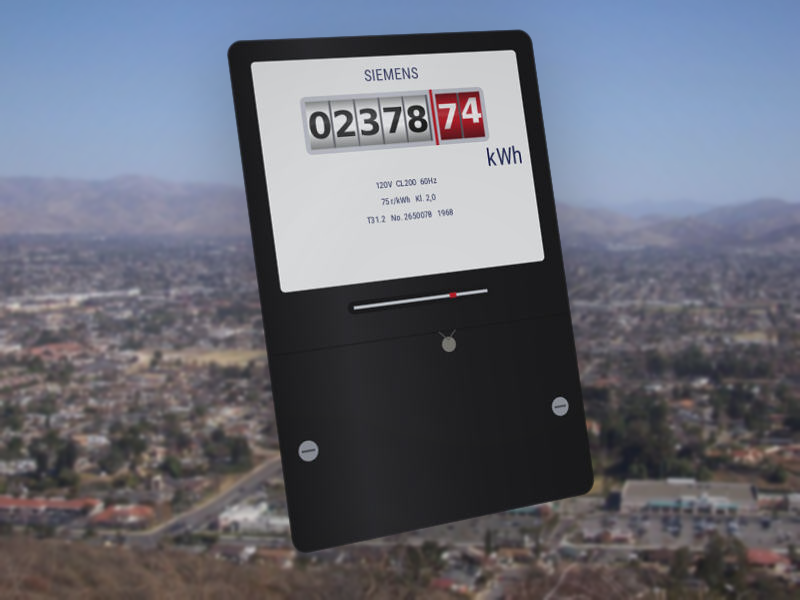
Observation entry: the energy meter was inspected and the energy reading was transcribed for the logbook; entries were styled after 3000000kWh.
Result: 2378.74kWh
